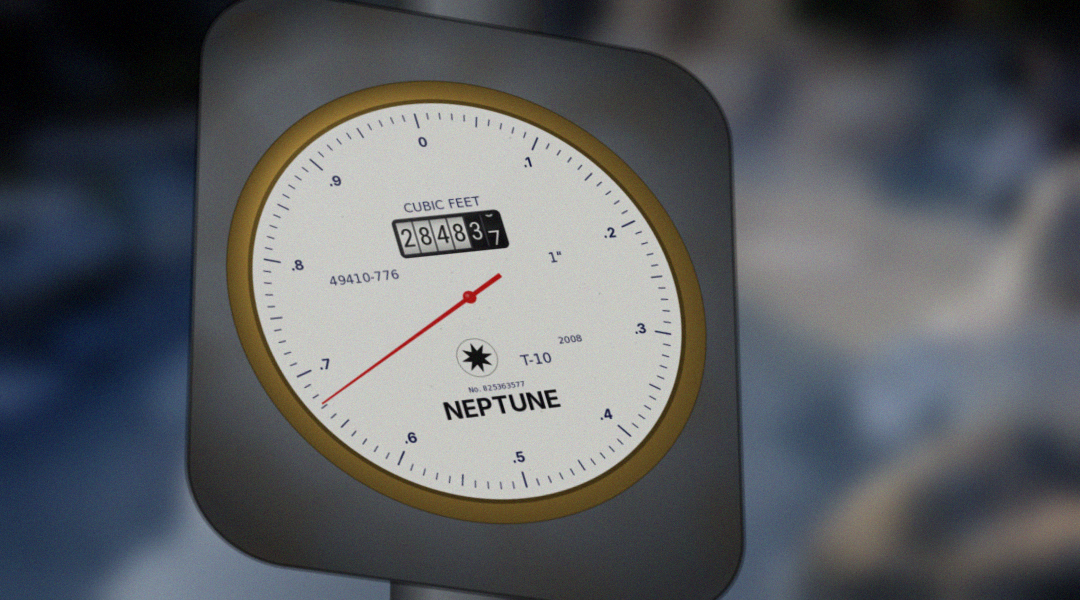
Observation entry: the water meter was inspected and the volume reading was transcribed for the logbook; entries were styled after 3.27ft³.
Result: 284836.67ft³
